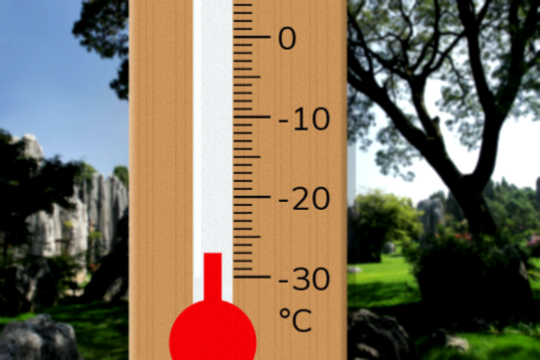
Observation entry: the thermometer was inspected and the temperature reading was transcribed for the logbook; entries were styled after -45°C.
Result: -27°C
